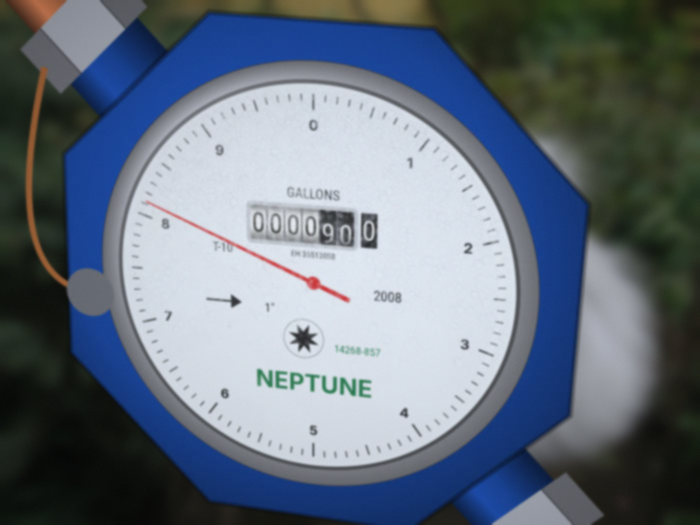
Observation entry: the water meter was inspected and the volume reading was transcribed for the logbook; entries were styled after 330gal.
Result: 898.1gal
